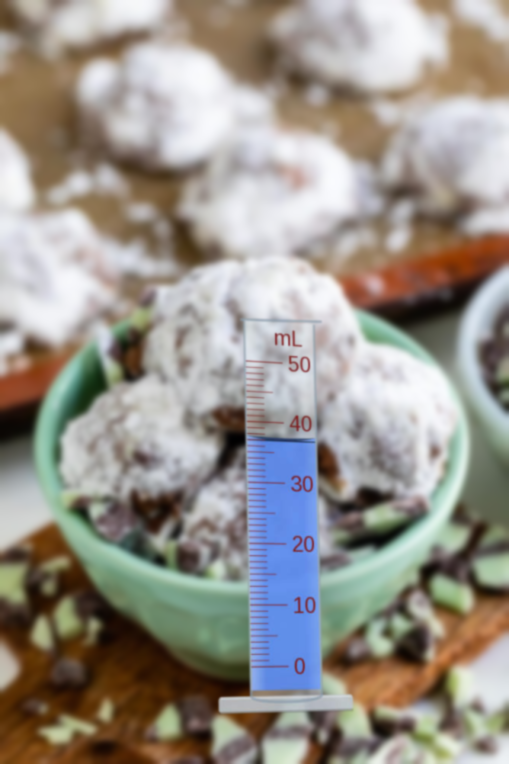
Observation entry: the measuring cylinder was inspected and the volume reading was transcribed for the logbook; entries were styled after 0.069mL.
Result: 37mL
